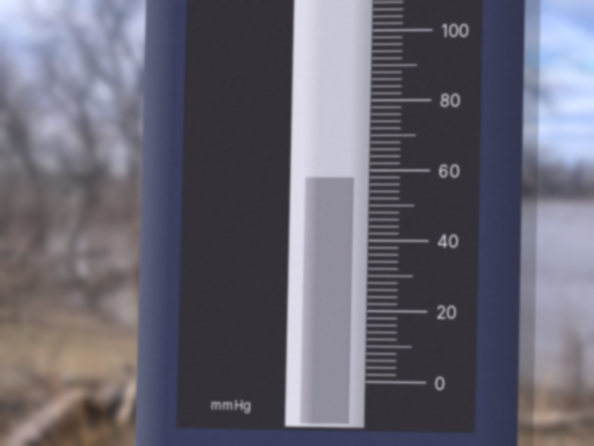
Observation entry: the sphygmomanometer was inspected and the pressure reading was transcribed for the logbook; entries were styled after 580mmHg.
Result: 58mmHg
